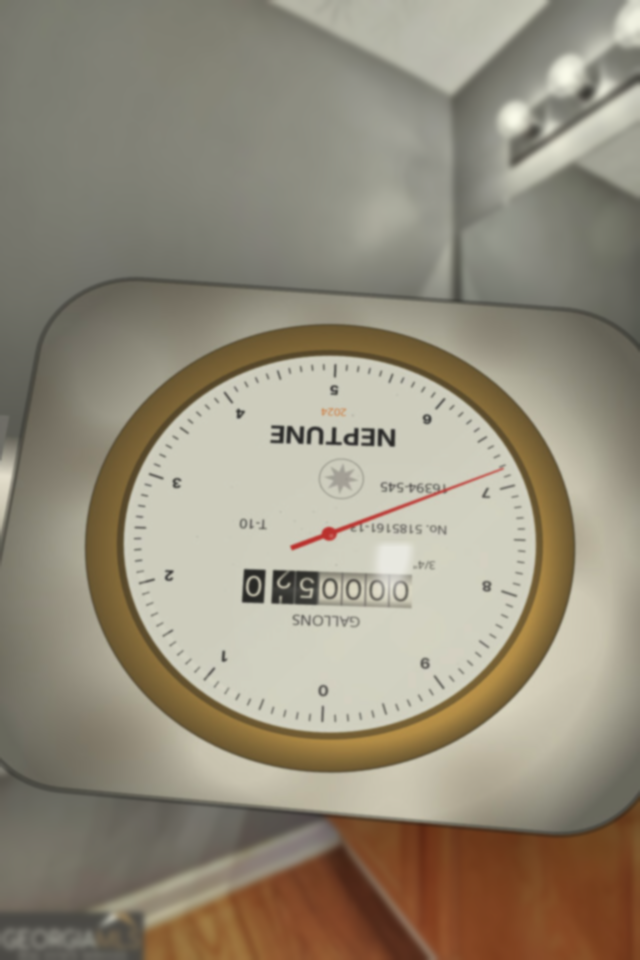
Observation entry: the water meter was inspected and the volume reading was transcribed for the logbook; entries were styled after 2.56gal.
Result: 516.8gal
